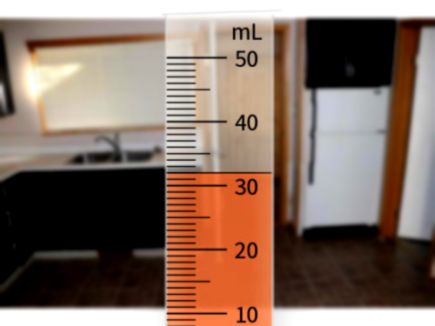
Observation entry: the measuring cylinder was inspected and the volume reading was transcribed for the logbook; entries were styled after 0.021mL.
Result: 32mL
